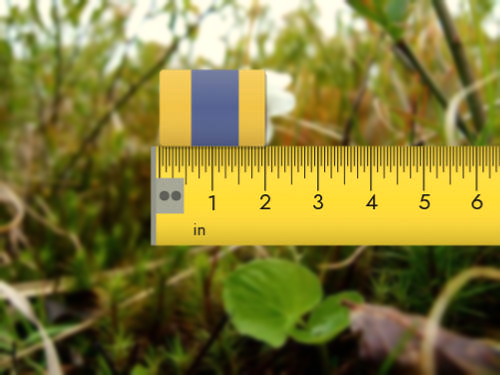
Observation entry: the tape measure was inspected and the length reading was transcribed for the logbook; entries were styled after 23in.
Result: 2in
